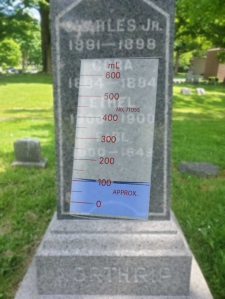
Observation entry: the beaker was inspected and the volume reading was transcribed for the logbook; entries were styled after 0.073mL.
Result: 100mL
